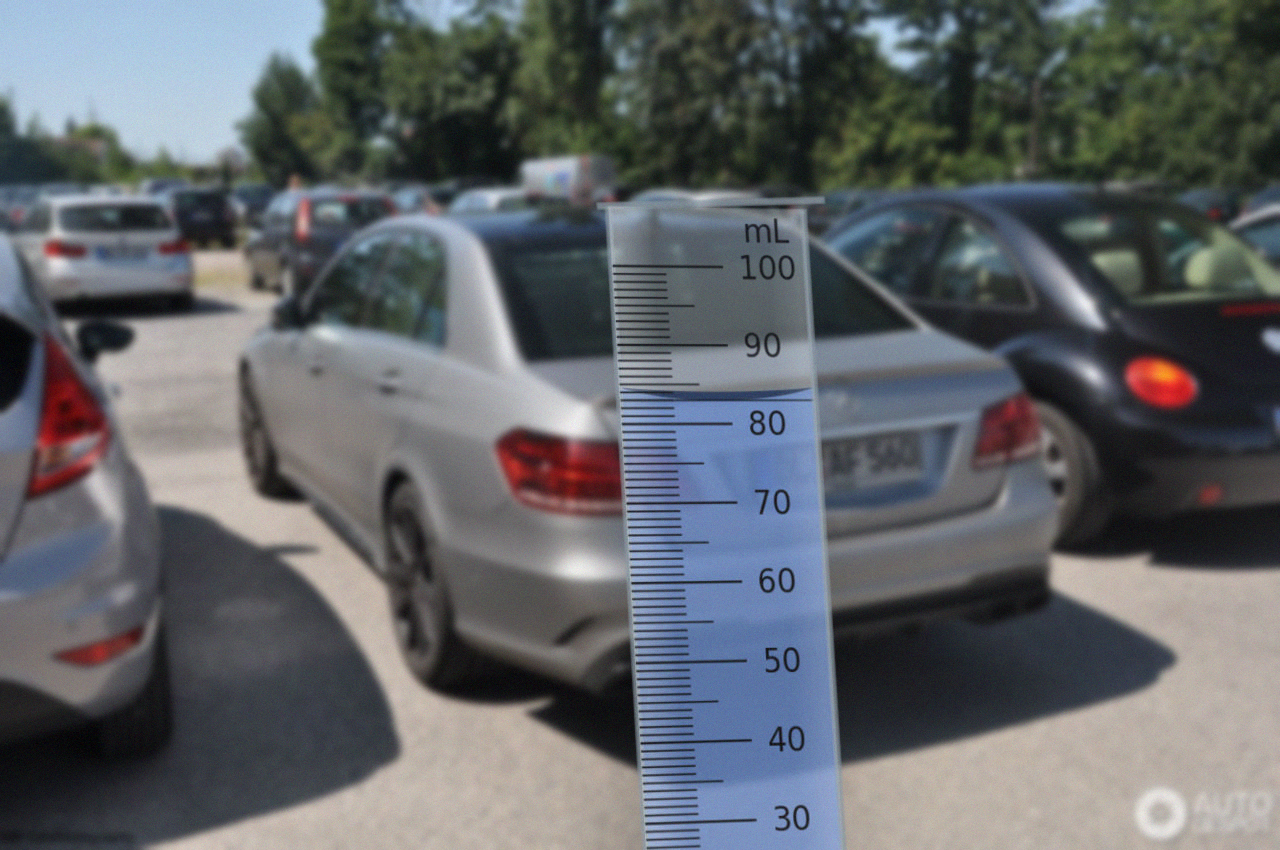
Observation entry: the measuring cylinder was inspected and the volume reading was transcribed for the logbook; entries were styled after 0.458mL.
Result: 83mL
